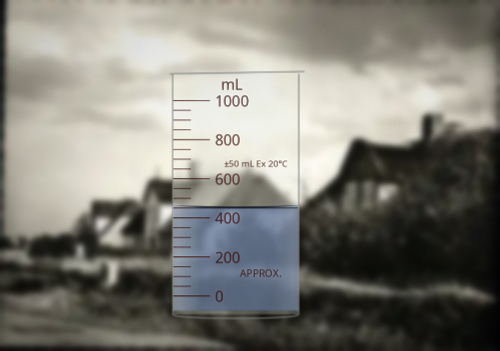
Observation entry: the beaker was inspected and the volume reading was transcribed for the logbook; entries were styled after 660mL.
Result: 450mL
